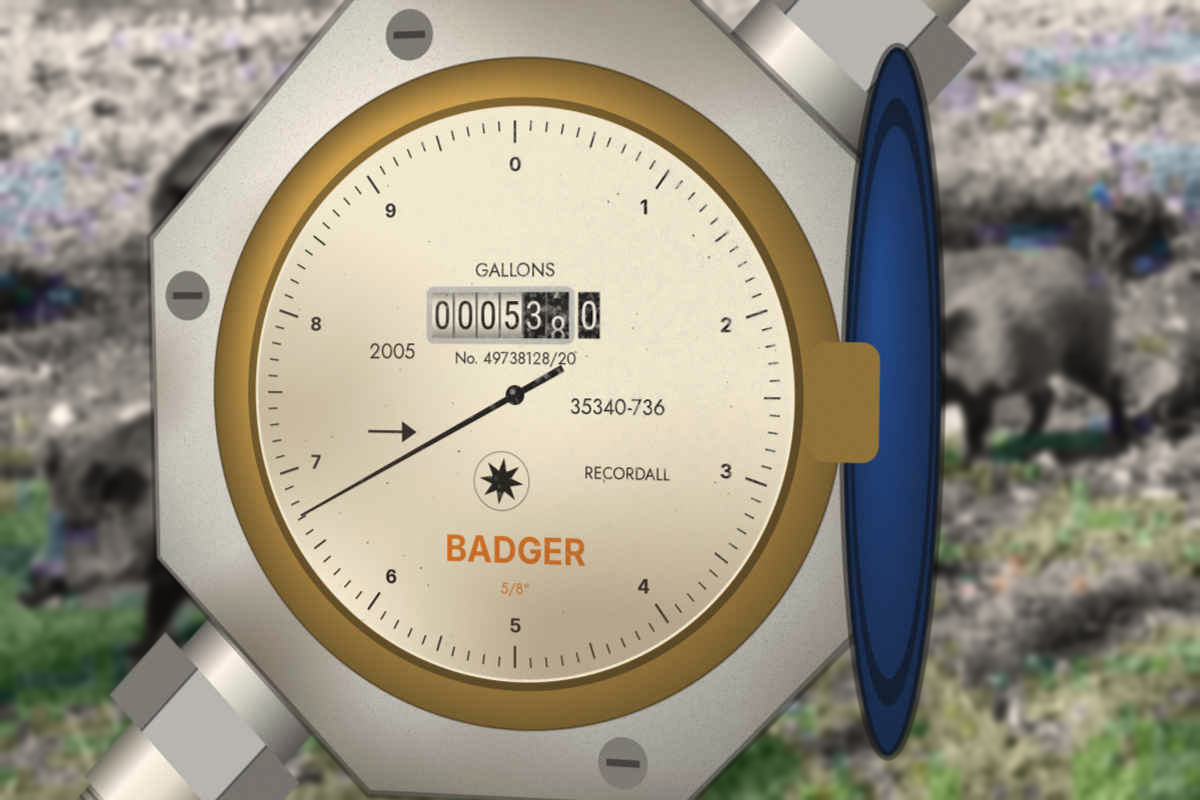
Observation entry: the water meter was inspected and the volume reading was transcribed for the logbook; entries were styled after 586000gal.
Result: 5376.7gal
